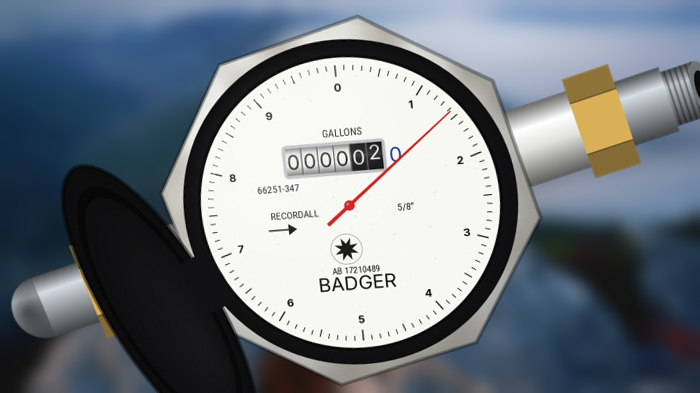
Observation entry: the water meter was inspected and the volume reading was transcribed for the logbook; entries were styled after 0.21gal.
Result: 21.4gal
